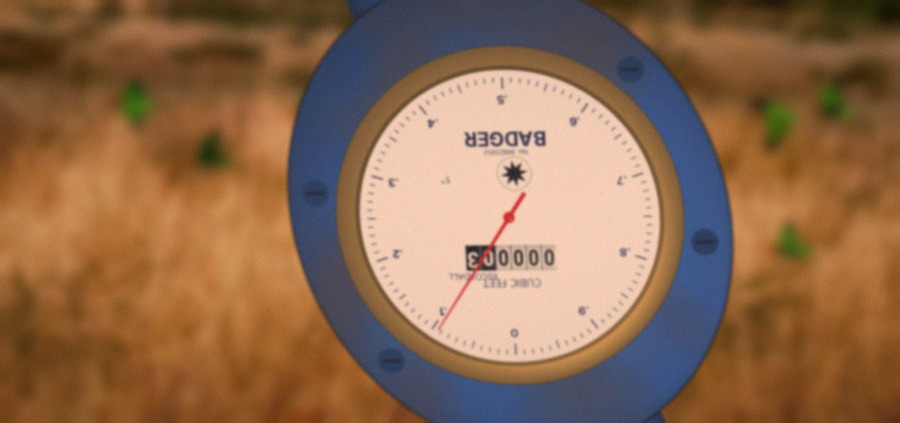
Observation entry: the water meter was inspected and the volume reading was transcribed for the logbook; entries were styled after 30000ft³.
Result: 3.09ft³
